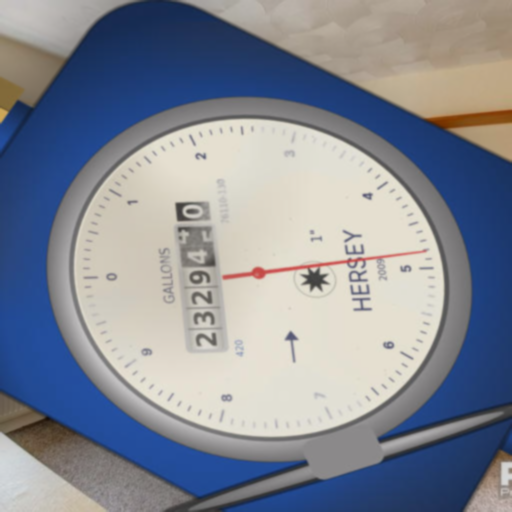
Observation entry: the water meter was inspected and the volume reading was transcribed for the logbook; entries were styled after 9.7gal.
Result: 2329444.8gal
